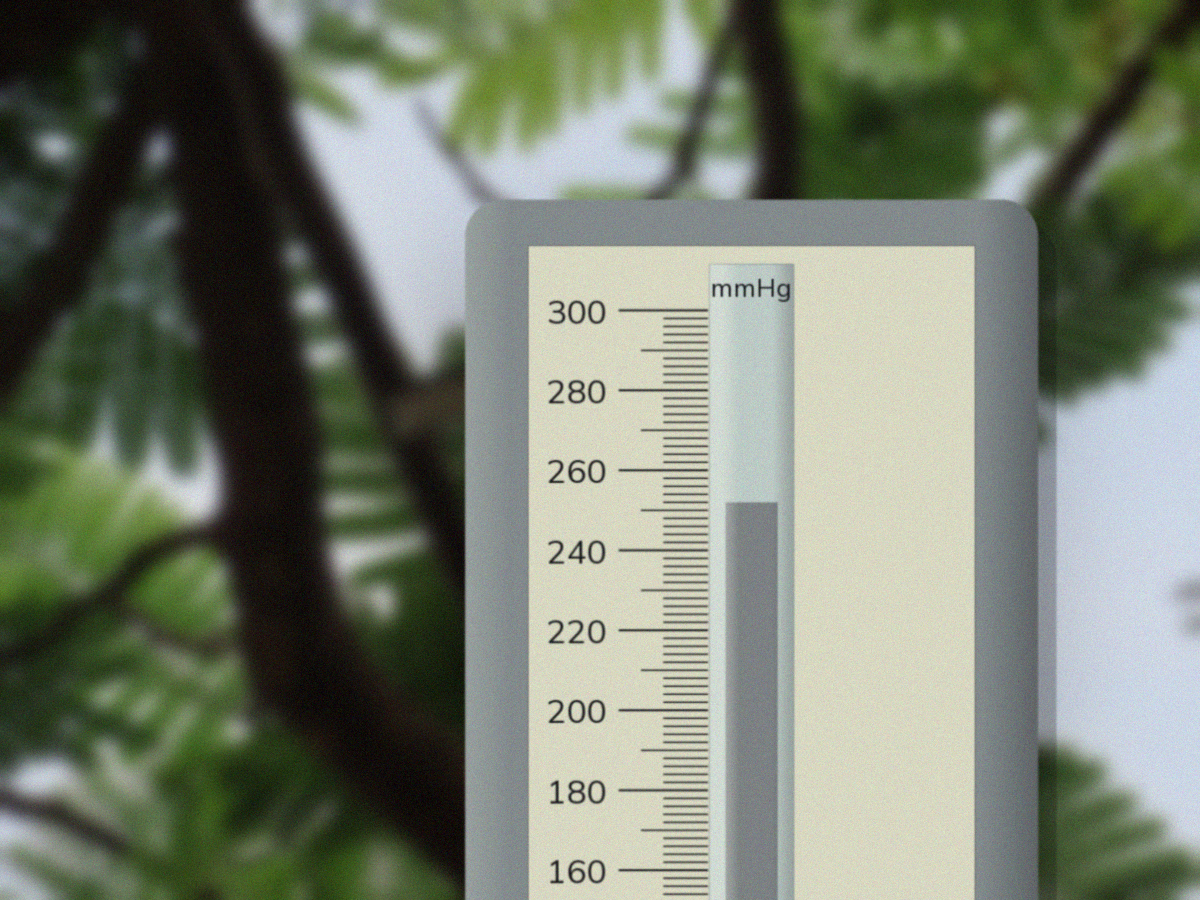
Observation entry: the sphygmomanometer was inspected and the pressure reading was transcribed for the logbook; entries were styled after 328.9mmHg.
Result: 252mmHg
